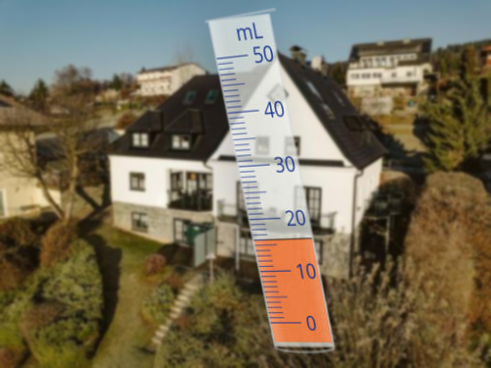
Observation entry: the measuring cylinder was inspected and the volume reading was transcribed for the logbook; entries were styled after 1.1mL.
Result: 16mL
